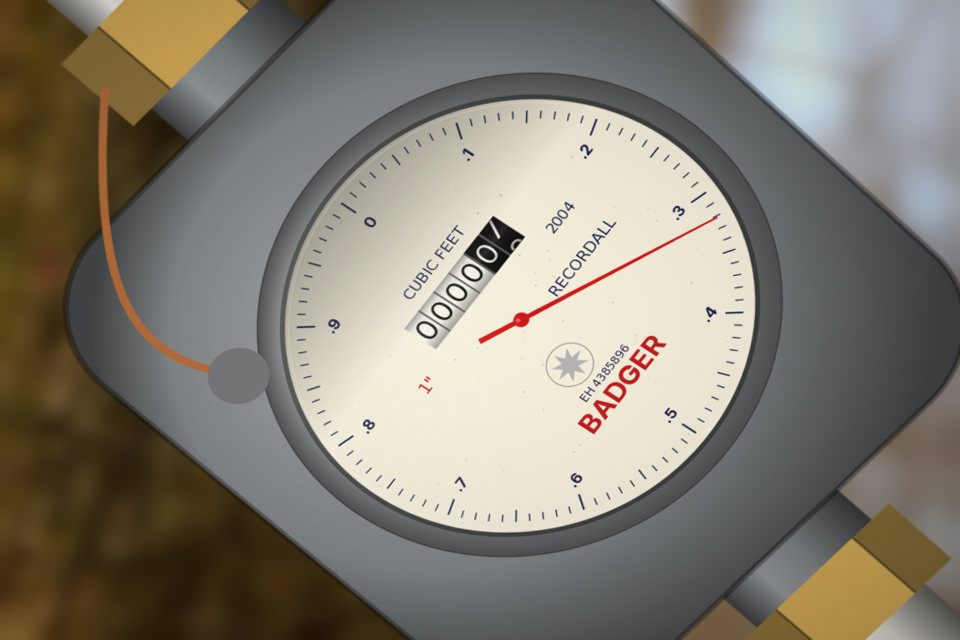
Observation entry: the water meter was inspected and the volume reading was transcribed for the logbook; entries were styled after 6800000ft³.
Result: 7.32ft³
